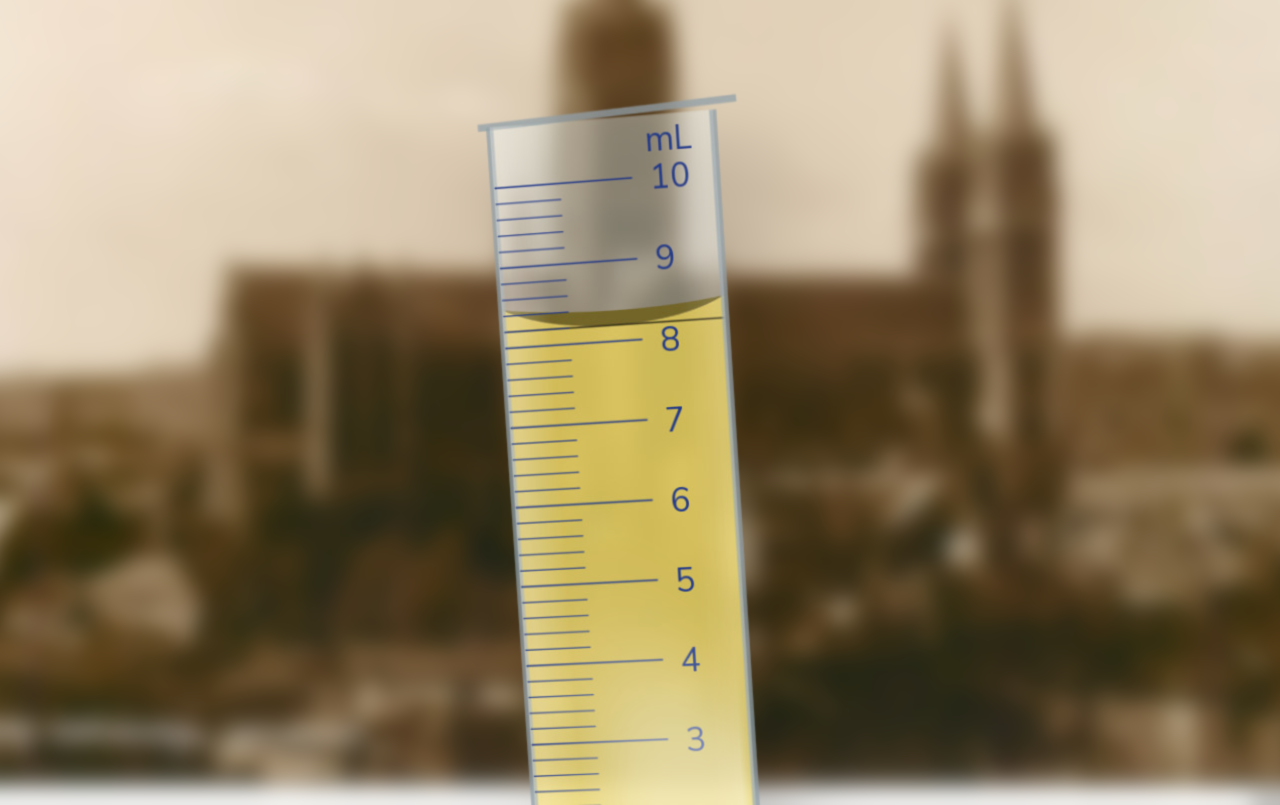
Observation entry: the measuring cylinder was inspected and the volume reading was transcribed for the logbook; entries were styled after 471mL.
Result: 8.2mL
